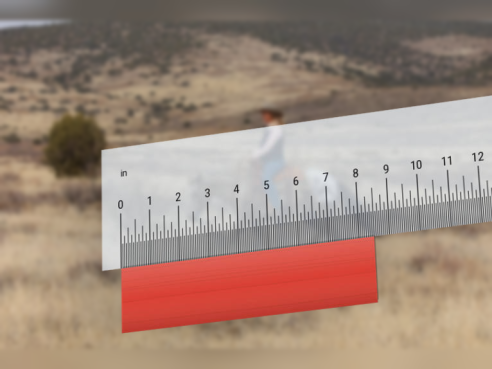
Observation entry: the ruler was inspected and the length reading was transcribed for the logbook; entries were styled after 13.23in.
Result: 8.5in
